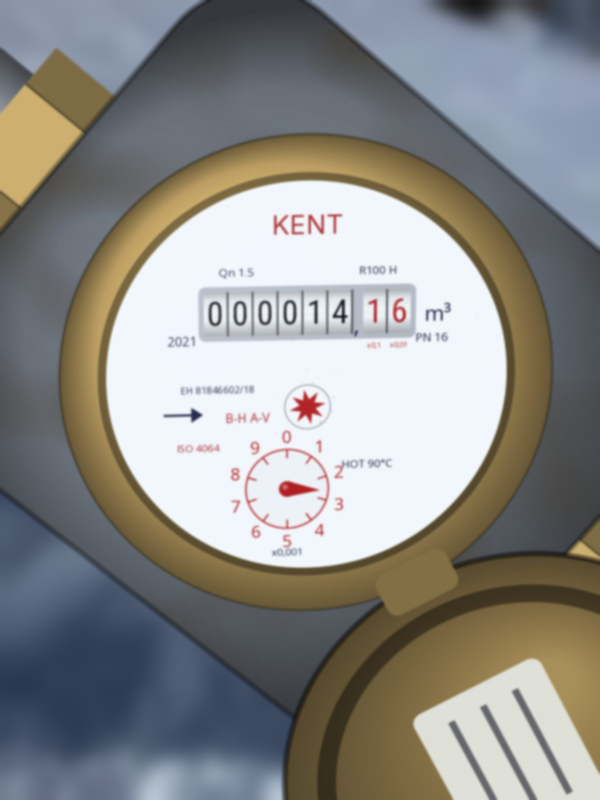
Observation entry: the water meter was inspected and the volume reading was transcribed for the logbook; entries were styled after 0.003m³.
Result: 14.162m³
